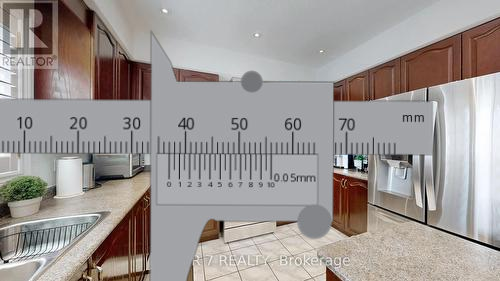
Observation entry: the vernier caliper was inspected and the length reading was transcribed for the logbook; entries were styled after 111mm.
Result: 37.0mm
